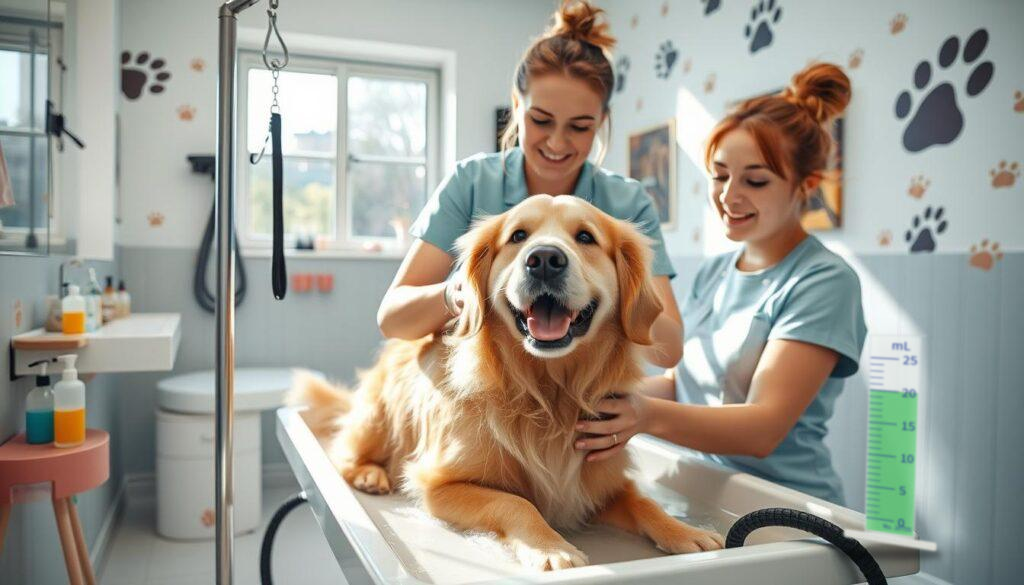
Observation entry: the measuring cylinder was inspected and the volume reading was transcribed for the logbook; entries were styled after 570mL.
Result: 20mL
